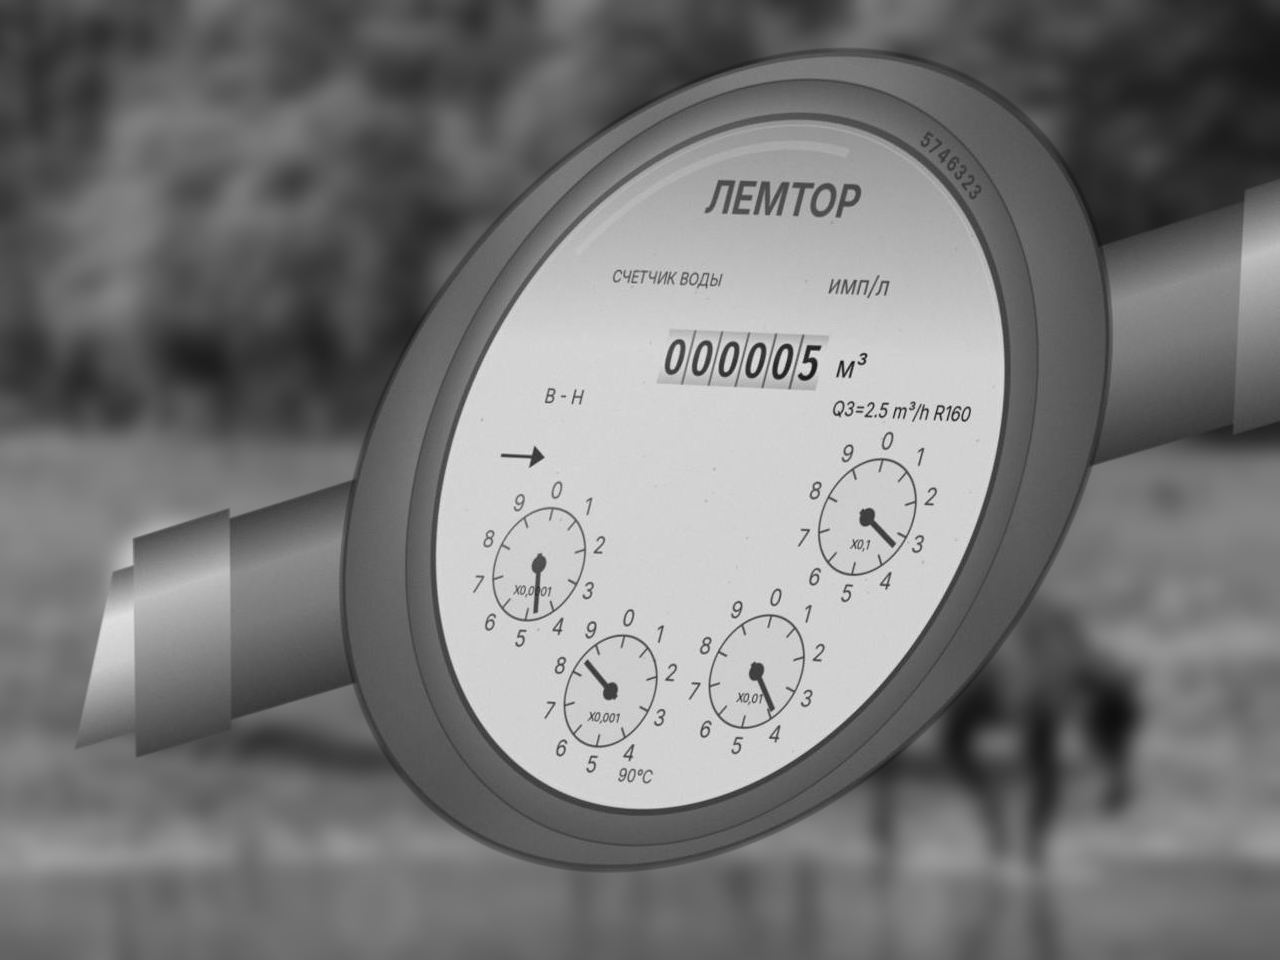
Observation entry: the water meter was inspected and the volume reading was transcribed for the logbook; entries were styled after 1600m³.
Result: 5.3384m³
